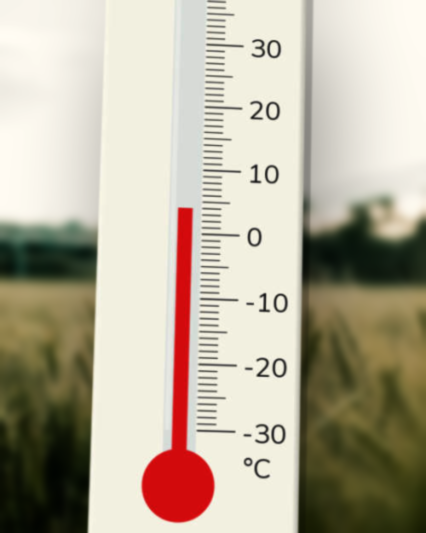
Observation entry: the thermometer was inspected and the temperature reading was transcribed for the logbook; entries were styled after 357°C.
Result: 4°C
